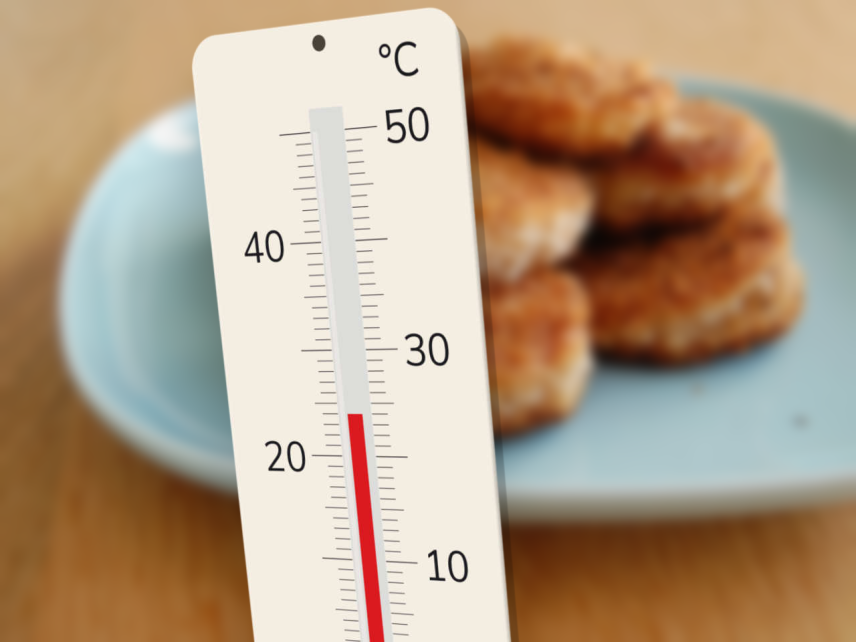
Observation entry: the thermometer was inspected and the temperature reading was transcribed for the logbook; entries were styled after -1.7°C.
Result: 24°C
